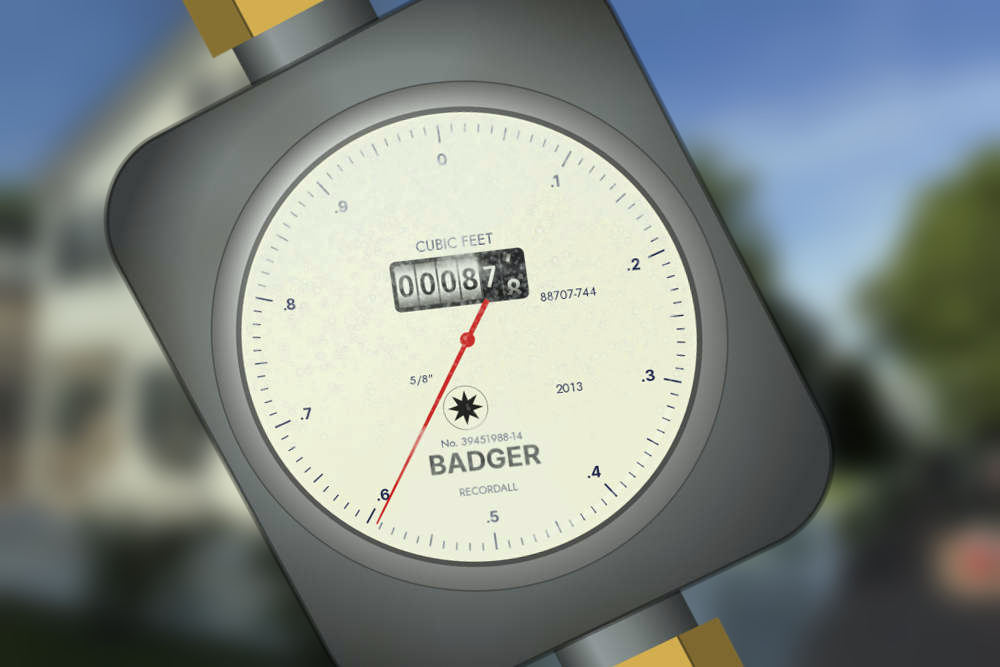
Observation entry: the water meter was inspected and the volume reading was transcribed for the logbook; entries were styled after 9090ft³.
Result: 877.59ft³
